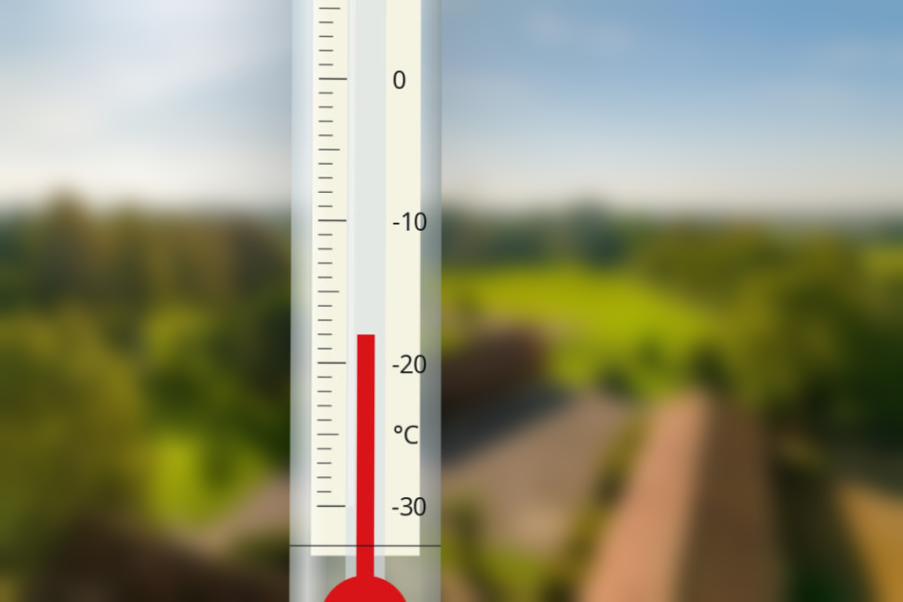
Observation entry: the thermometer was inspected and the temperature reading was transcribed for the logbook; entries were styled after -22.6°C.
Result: -18°C
